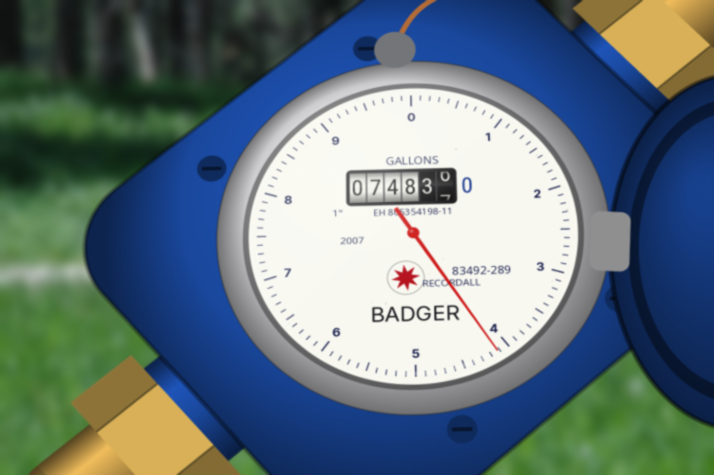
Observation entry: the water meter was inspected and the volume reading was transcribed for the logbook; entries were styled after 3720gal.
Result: 748364.1gal
